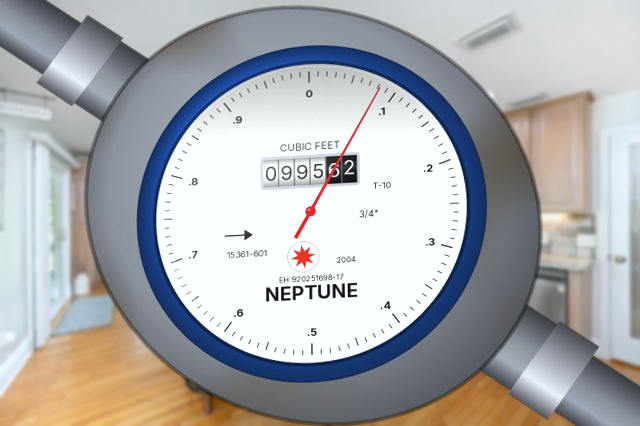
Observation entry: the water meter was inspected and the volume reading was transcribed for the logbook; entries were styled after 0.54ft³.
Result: 99562.08ft³
